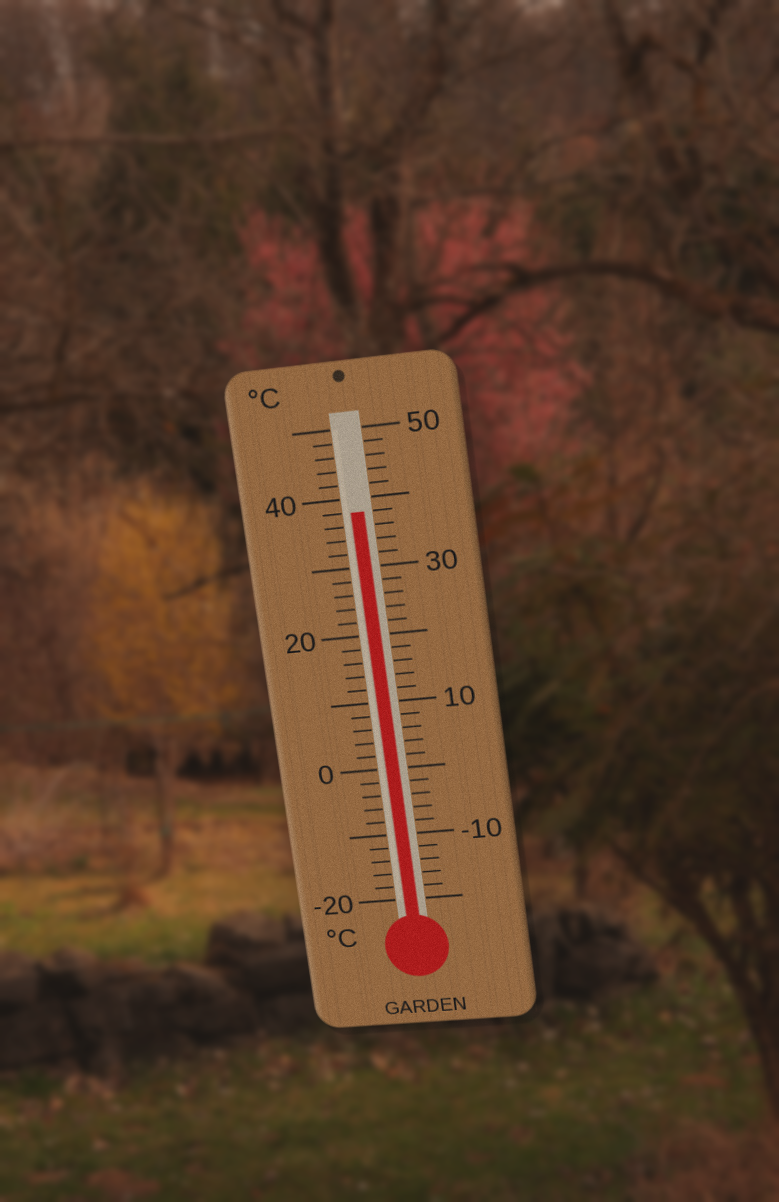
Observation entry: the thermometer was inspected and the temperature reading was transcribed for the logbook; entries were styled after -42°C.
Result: 38°C
